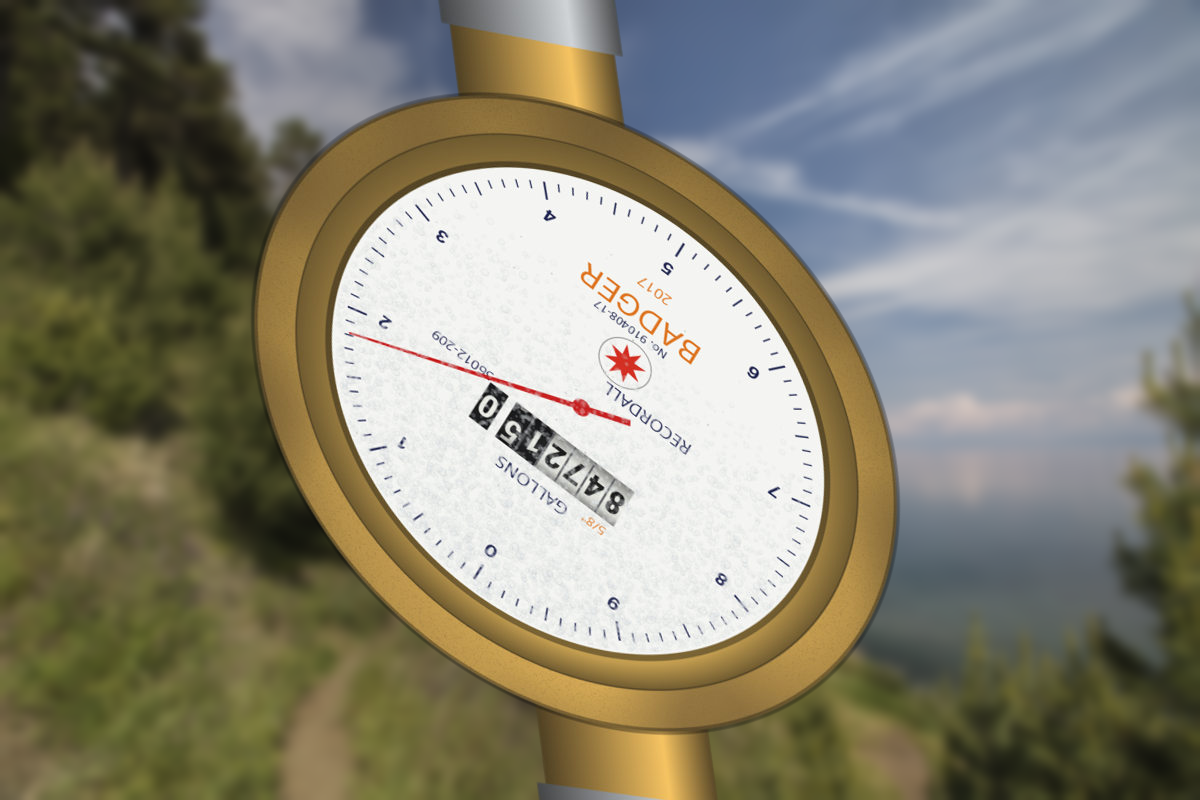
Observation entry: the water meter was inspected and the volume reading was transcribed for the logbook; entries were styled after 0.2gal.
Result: 8472151.8gal
